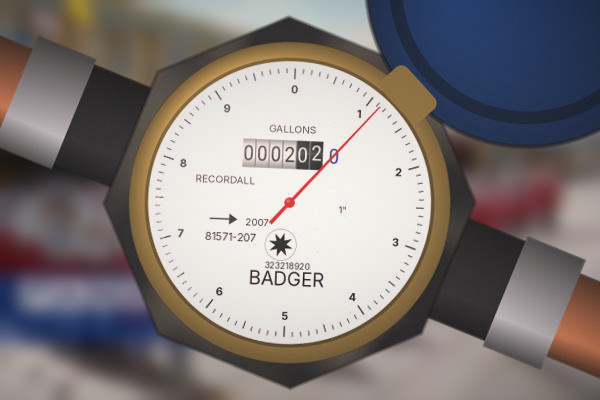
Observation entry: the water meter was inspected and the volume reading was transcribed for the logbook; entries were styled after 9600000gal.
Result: 2021.1gal
